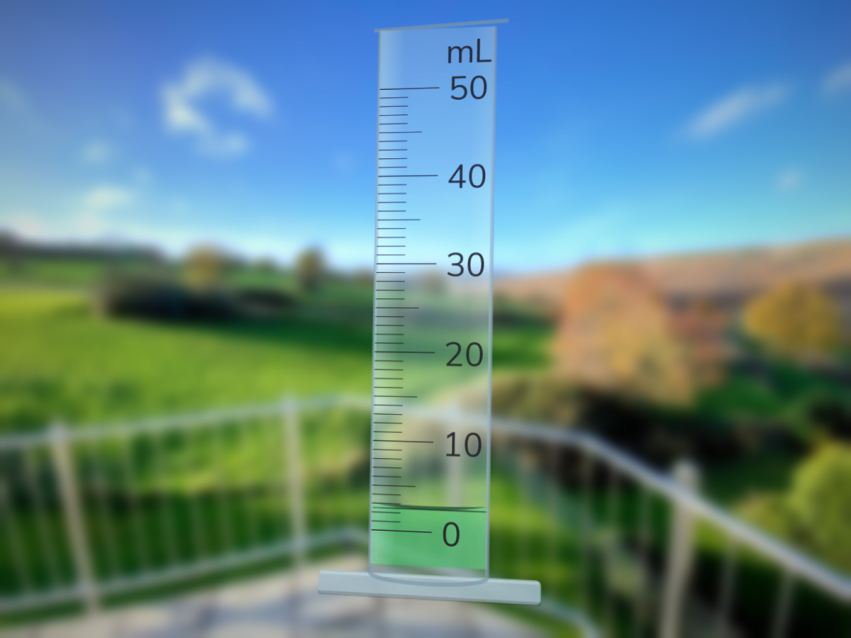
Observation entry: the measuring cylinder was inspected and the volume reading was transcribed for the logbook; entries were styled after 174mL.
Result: 2.5mL
